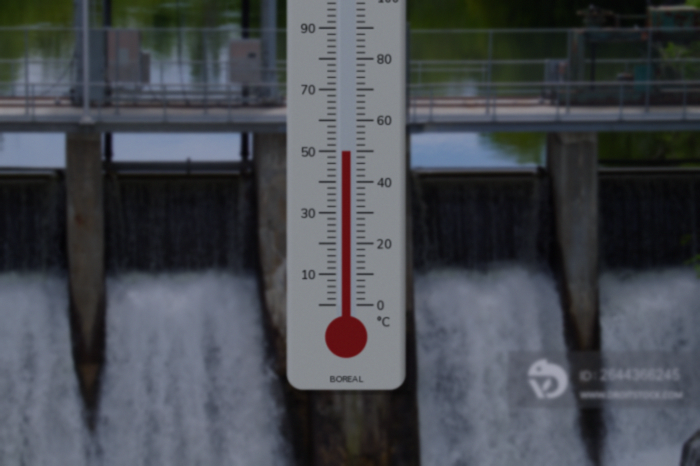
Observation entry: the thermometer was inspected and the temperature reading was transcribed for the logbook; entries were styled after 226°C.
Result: 50°C
